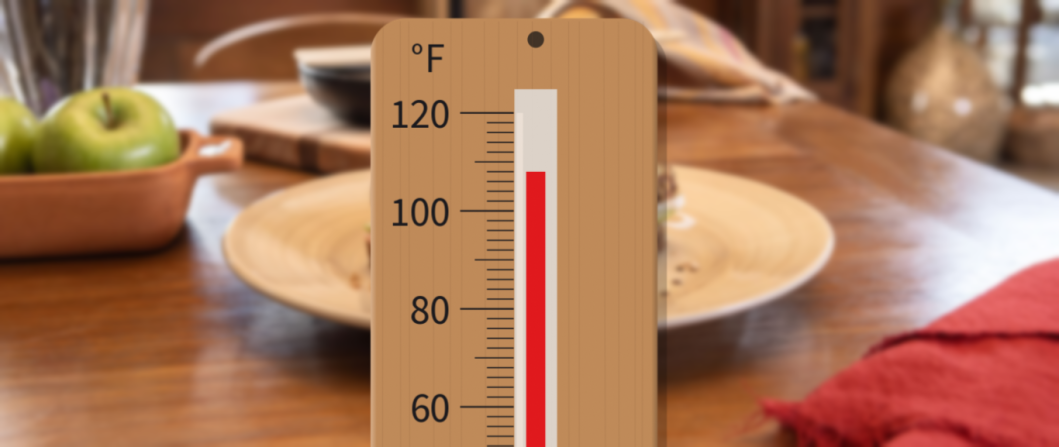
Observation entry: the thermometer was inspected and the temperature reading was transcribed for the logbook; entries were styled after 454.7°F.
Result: 108°F
